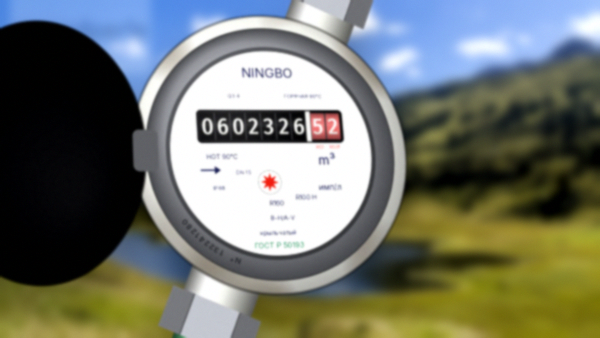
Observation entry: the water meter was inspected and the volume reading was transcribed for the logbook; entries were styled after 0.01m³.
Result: 602326.52m³
